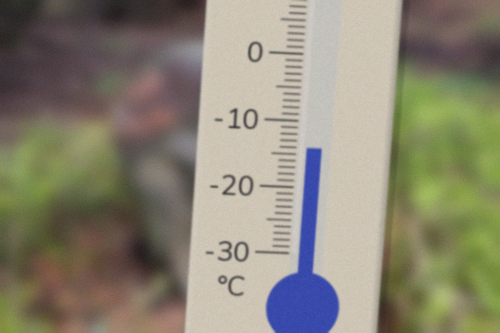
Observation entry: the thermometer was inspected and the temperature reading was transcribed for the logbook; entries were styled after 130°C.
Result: -14°C
